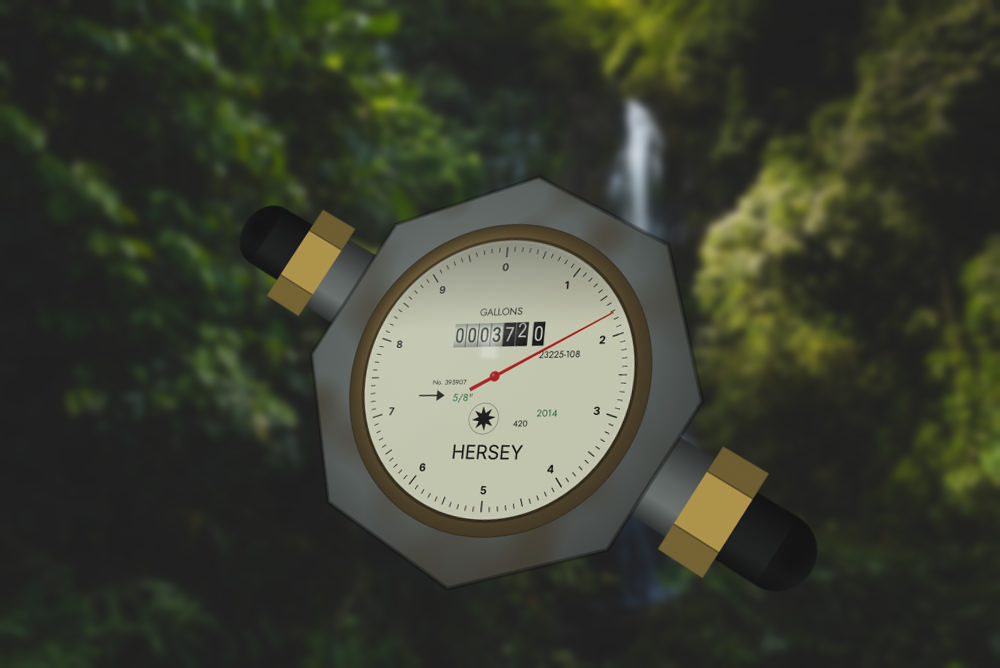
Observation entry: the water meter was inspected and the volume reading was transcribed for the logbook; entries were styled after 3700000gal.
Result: 3721.7gal
